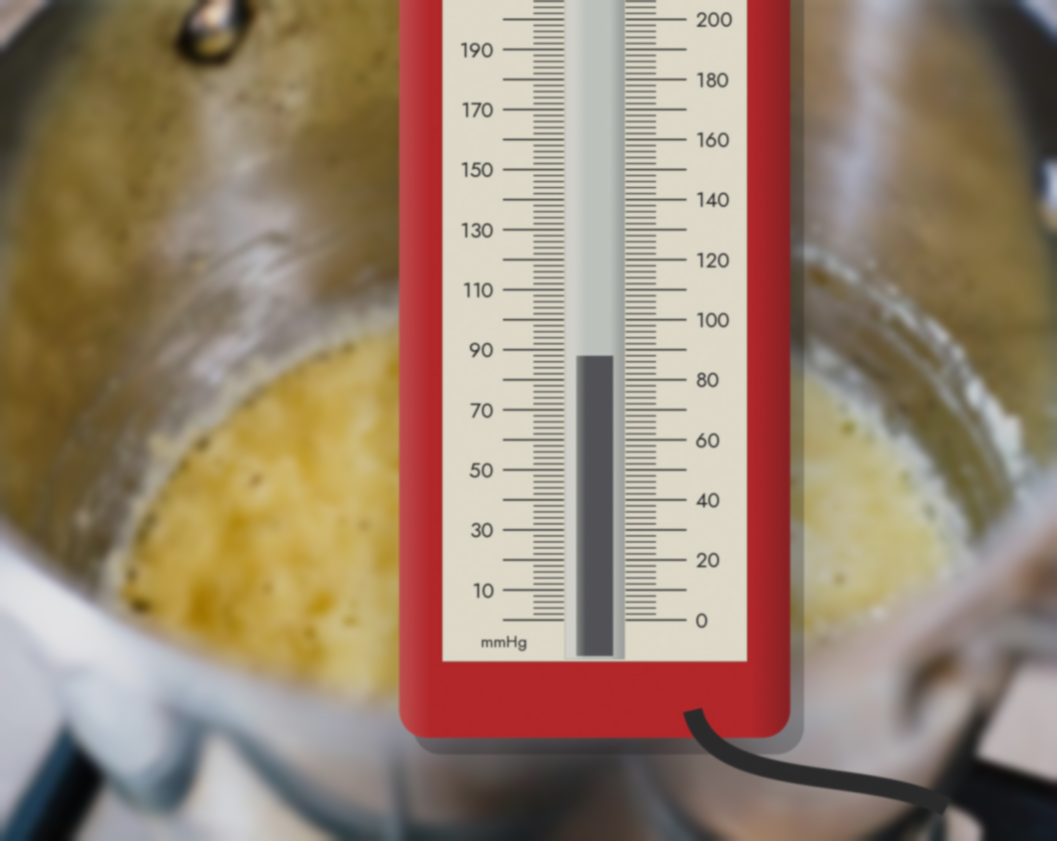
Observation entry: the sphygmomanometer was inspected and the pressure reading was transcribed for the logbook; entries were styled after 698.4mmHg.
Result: 88mmHg
